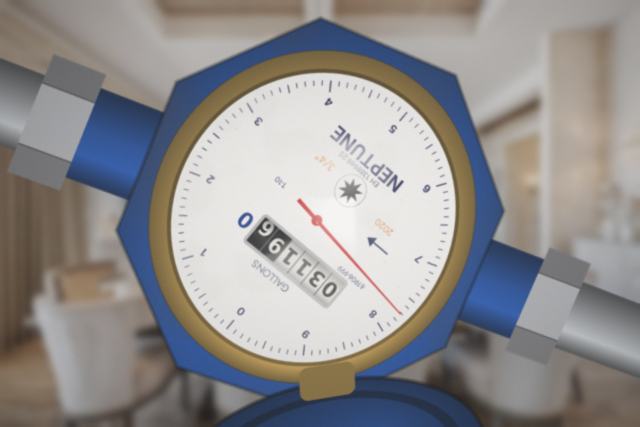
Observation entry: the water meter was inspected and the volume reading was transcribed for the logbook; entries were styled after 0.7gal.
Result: 311957.7gal
